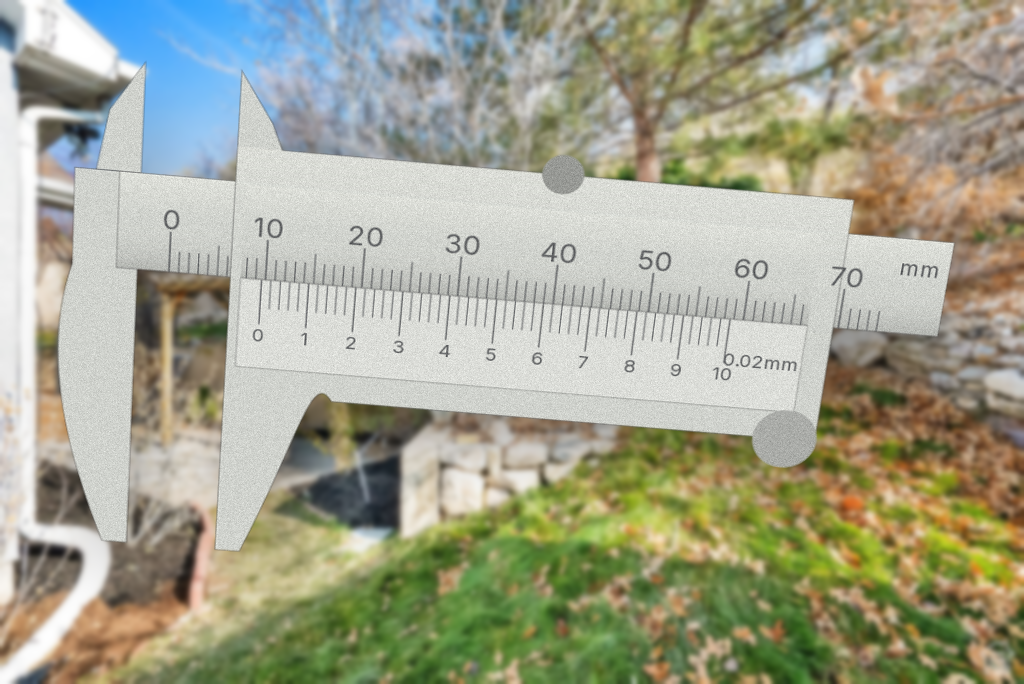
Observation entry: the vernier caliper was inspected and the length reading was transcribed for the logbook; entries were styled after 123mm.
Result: 9.6mm
